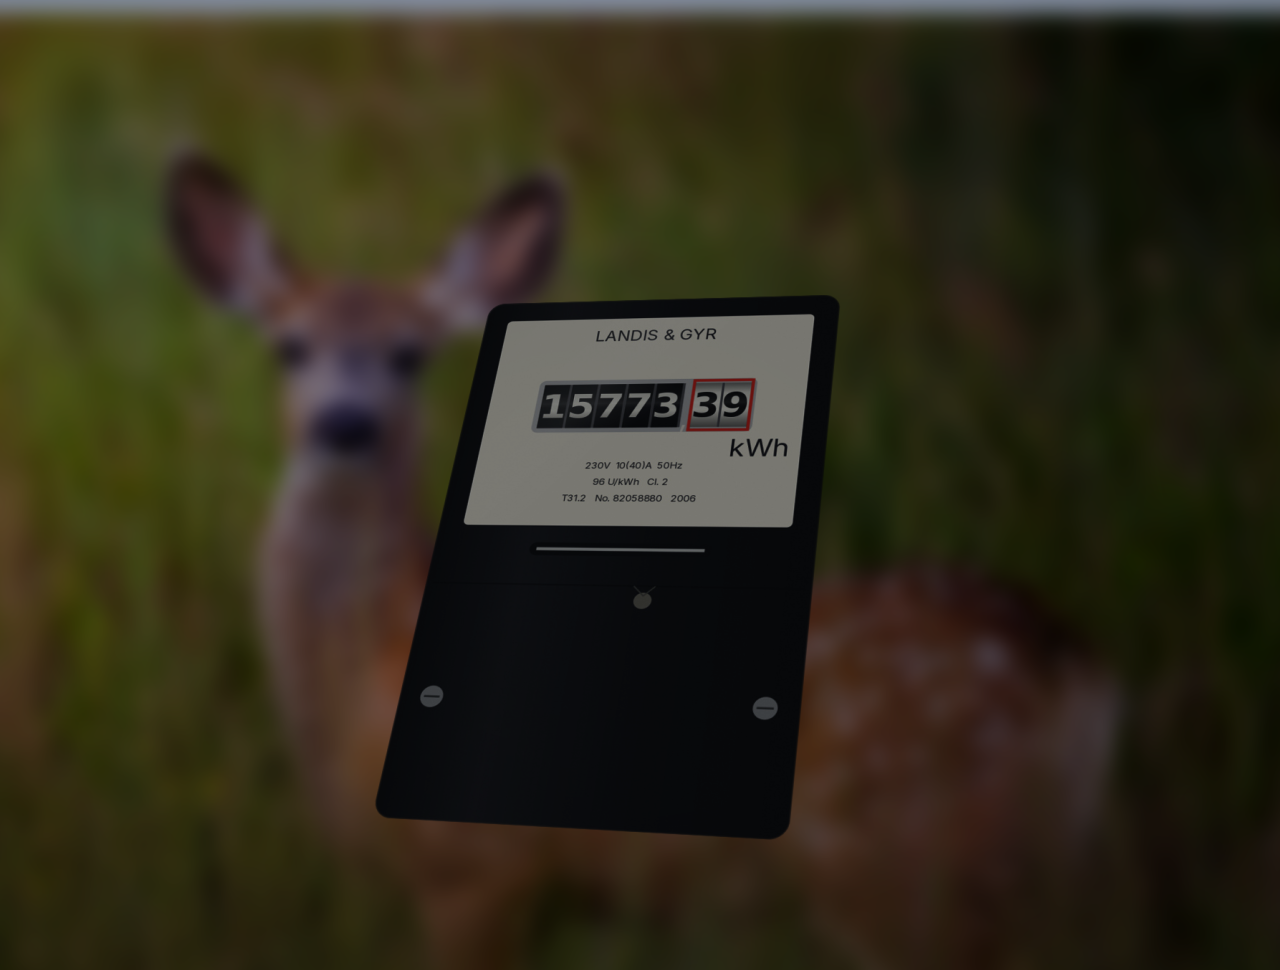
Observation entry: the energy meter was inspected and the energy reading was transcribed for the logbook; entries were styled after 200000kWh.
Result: 15773.39kWh
